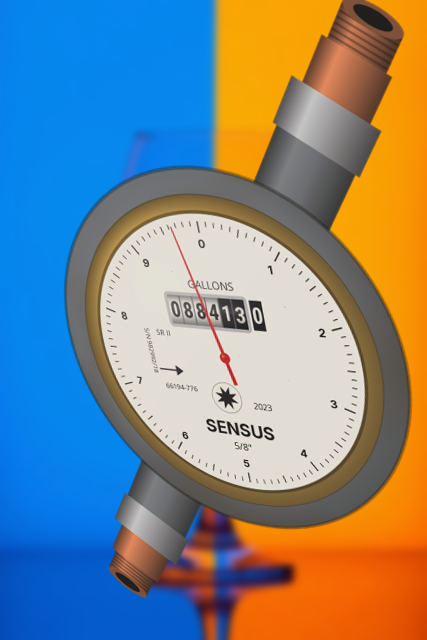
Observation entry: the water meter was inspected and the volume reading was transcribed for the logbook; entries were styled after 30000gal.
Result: 884129.6gal
